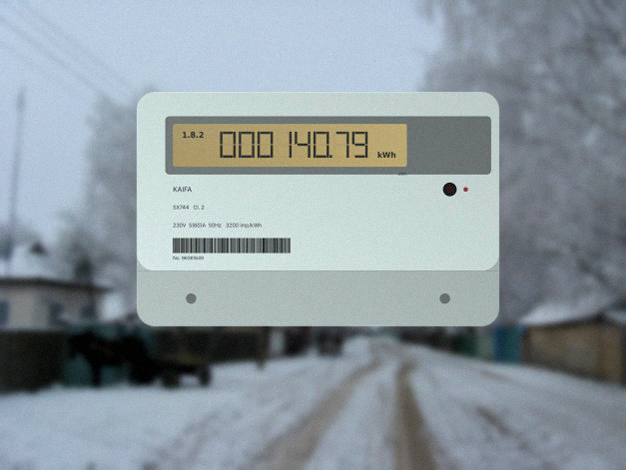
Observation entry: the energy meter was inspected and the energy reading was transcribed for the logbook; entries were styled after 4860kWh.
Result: 140.79kWh
